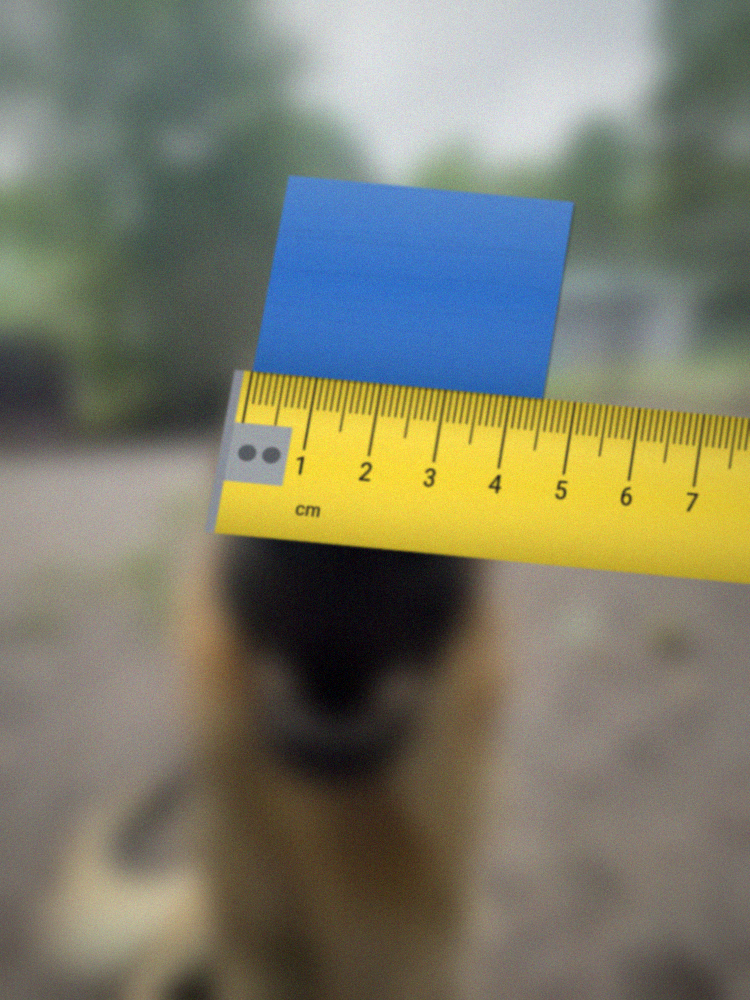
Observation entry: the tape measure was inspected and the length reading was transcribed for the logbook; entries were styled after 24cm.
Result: 4.5cm
